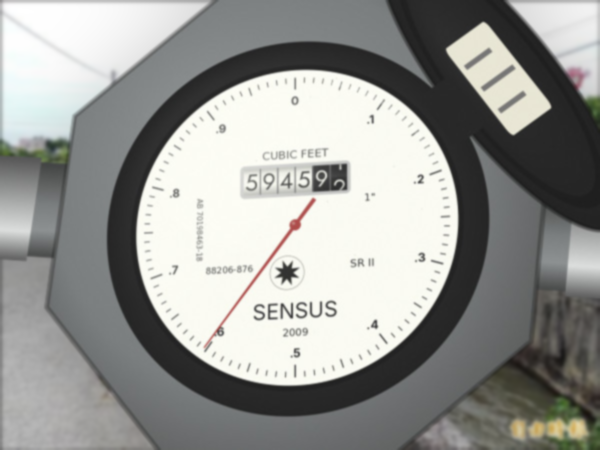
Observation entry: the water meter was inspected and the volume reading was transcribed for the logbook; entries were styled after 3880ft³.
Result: 594591.60ft³
